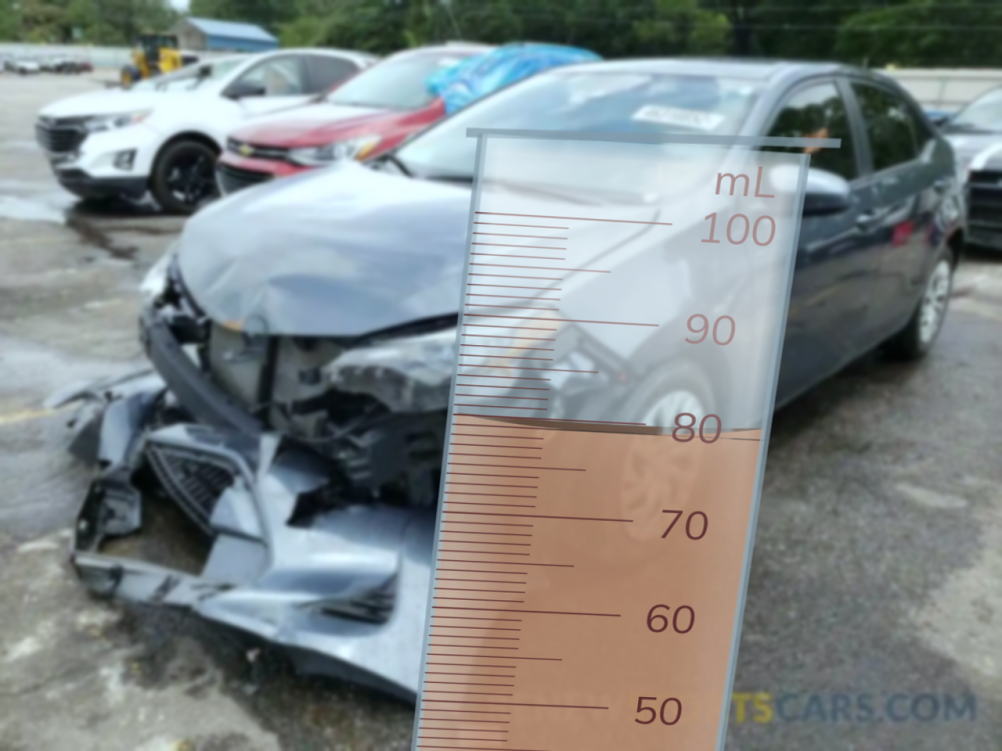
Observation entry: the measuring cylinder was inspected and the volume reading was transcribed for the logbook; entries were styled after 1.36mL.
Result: 79mL
